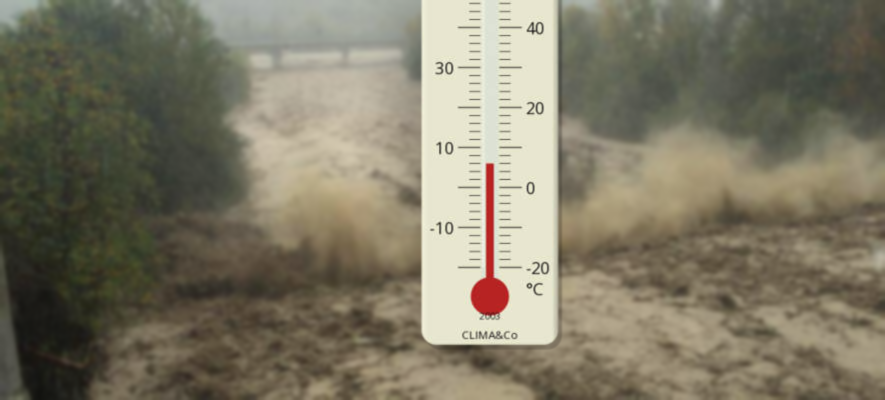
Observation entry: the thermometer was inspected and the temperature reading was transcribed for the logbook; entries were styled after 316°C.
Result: 6°C
